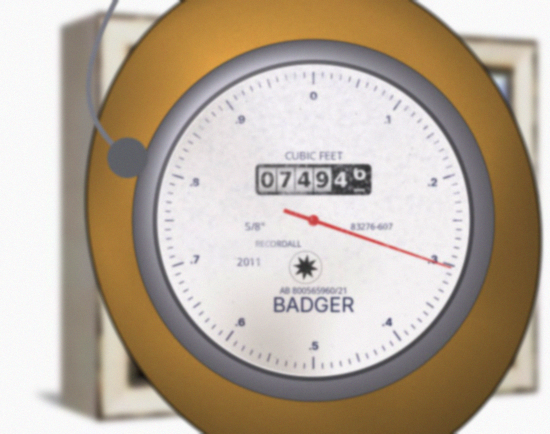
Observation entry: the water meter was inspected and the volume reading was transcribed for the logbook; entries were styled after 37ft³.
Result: 74946.30ft³
